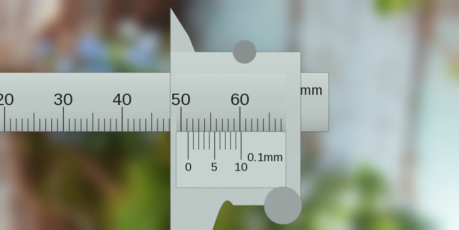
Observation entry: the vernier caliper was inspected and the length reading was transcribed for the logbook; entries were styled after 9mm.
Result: 51.2mm
